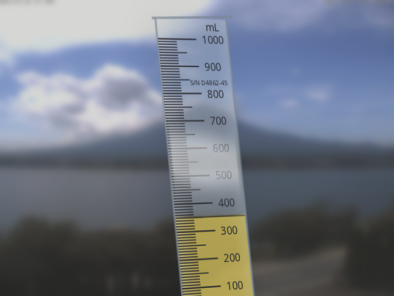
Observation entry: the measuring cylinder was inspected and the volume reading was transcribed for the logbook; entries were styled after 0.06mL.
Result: 350mL
